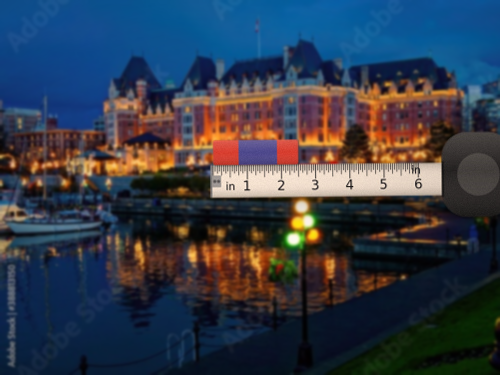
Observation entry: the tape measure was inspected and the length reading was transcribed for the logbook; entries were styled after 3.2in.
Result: 2.5in
